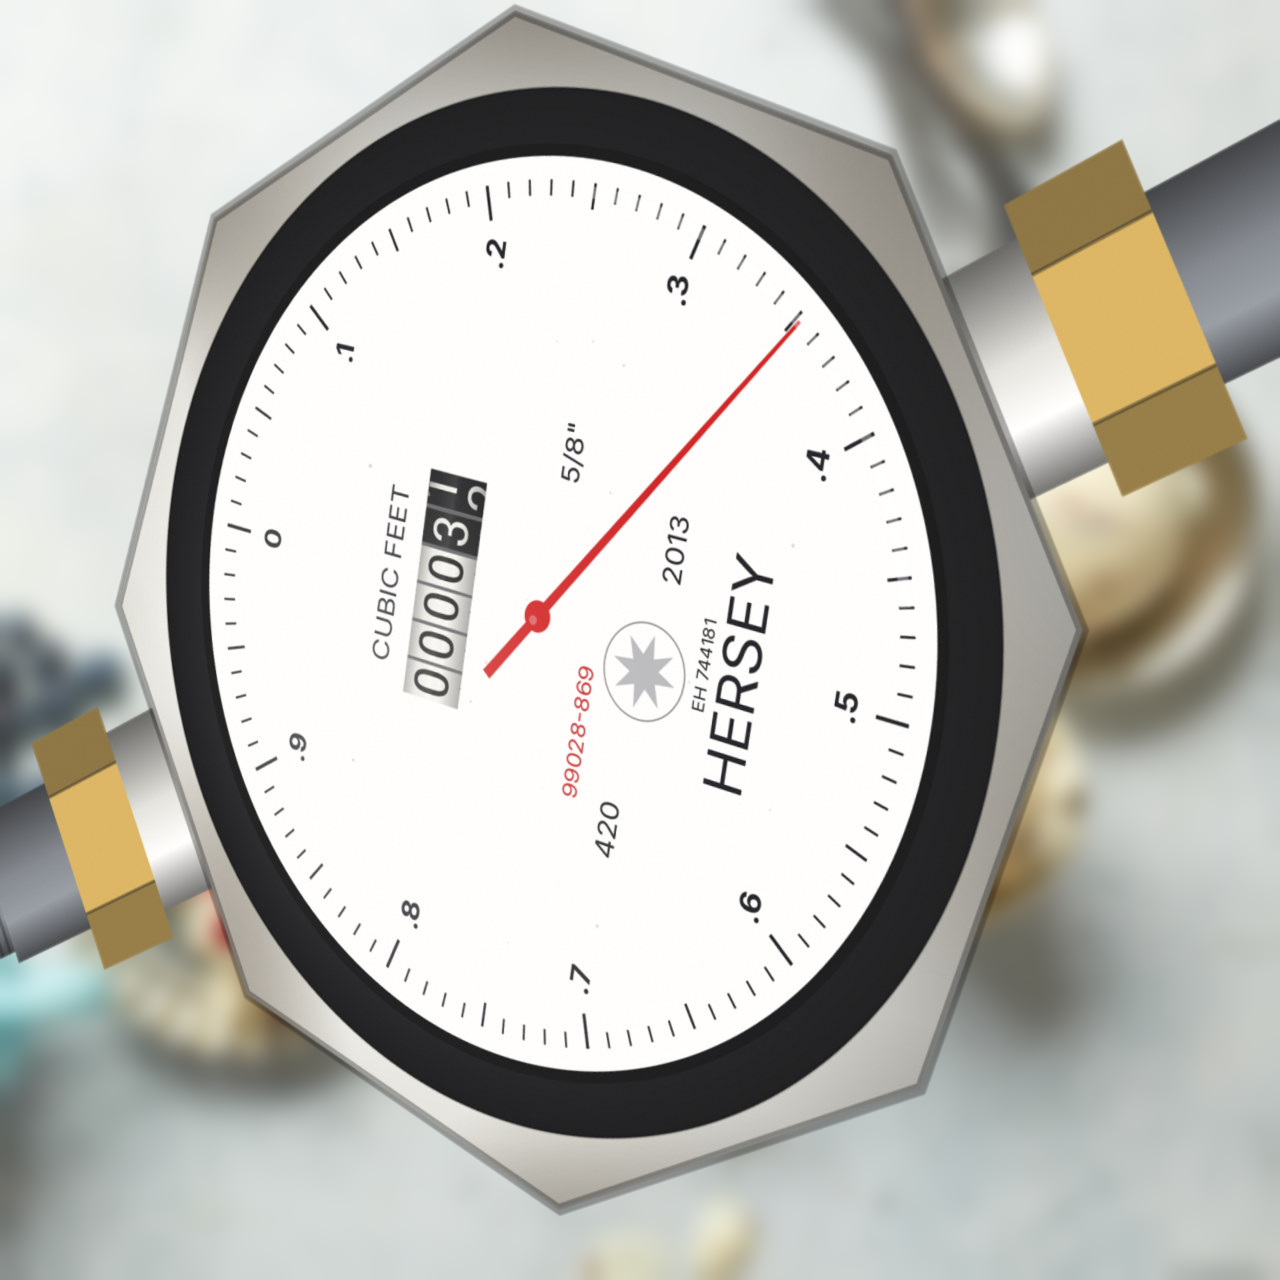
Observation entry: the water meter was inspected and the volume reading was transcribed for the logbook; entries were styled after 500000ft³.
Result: 31.35ft³
